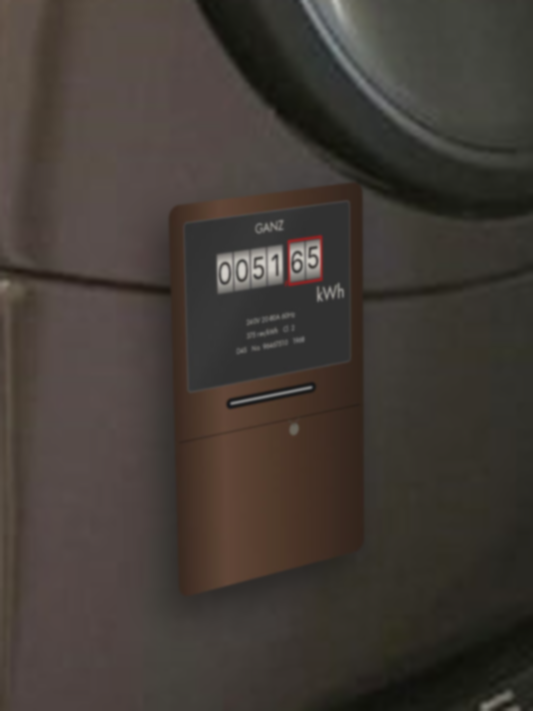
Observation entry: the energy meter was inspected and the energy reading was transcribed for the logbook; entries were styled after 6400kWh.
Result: 51.65kWh
